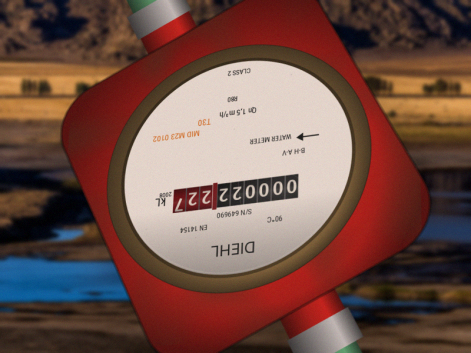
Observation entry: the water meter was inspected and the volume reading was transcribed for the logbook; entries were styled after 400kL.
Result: 22.227kL
